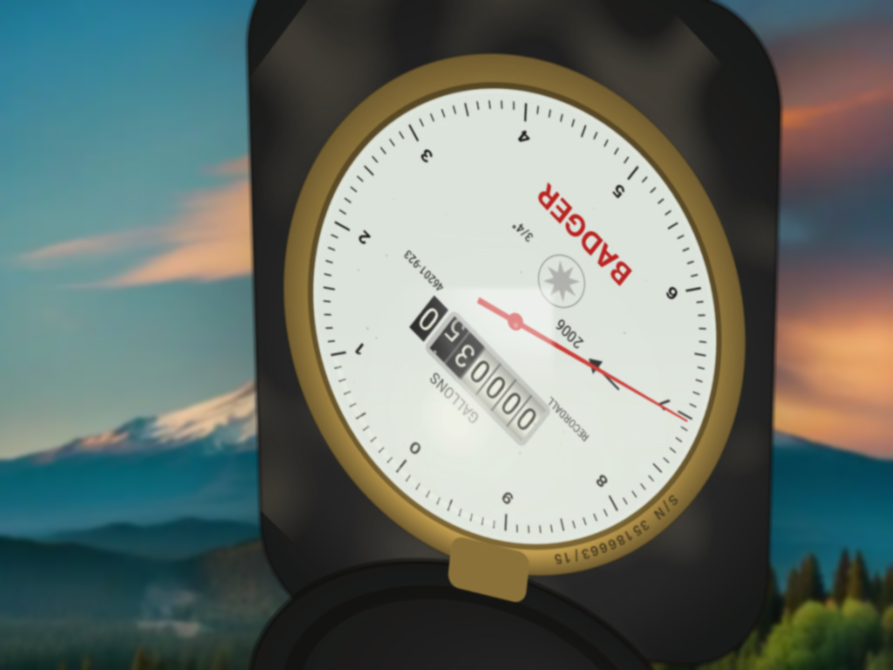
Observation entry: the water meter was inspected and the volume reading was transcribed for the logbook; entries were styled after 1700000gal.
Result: 347.0gal
